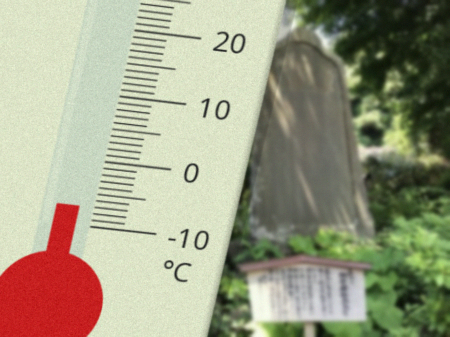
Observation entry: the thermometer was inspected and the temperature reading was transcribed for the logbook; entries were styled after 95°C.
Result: -7°C
